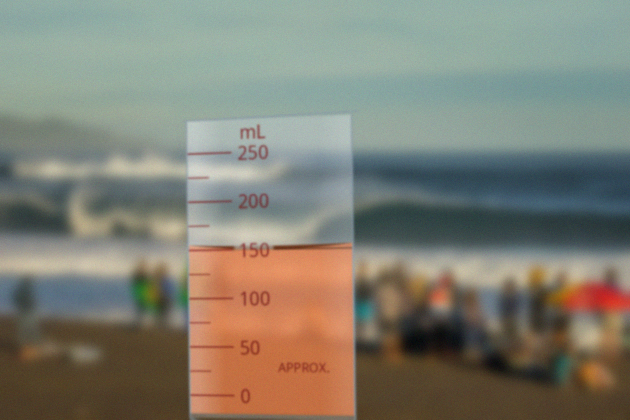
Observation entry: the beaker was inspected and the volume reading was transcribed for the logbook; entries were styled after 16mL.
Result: 150mL
